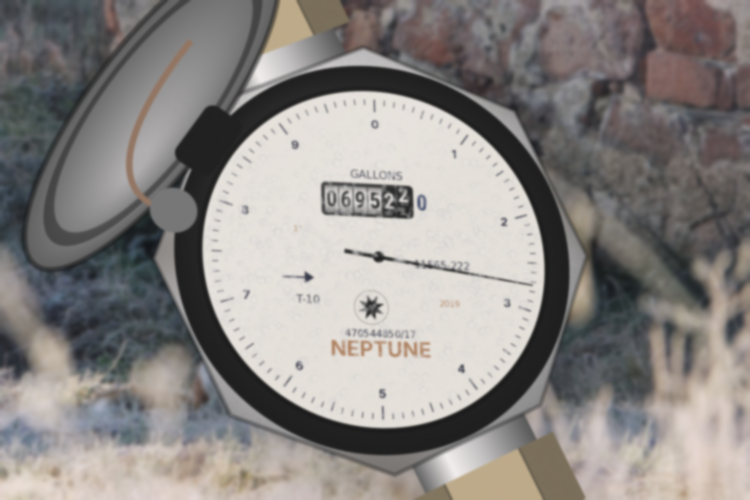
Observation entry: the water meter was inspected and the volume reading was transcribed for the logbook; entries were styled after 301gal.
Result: 695222.7gal
